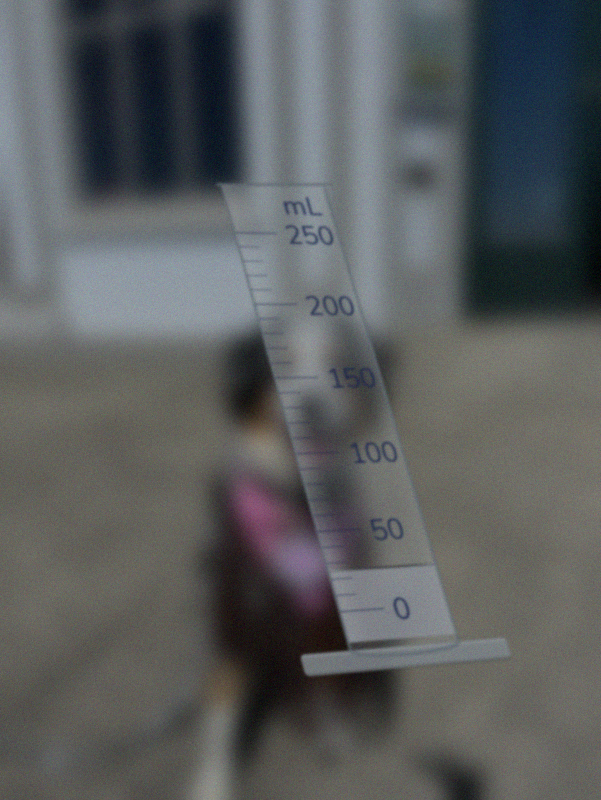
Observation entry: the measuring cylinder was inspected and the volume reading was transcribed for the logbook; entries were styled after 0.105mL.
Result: 25mL
